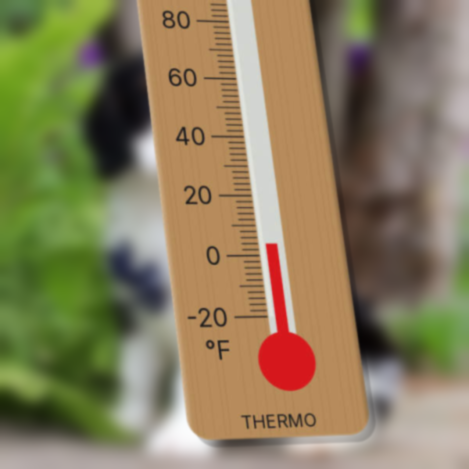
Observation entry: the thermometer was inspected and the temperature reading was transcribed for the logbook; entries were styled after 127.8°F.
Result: 4°F
